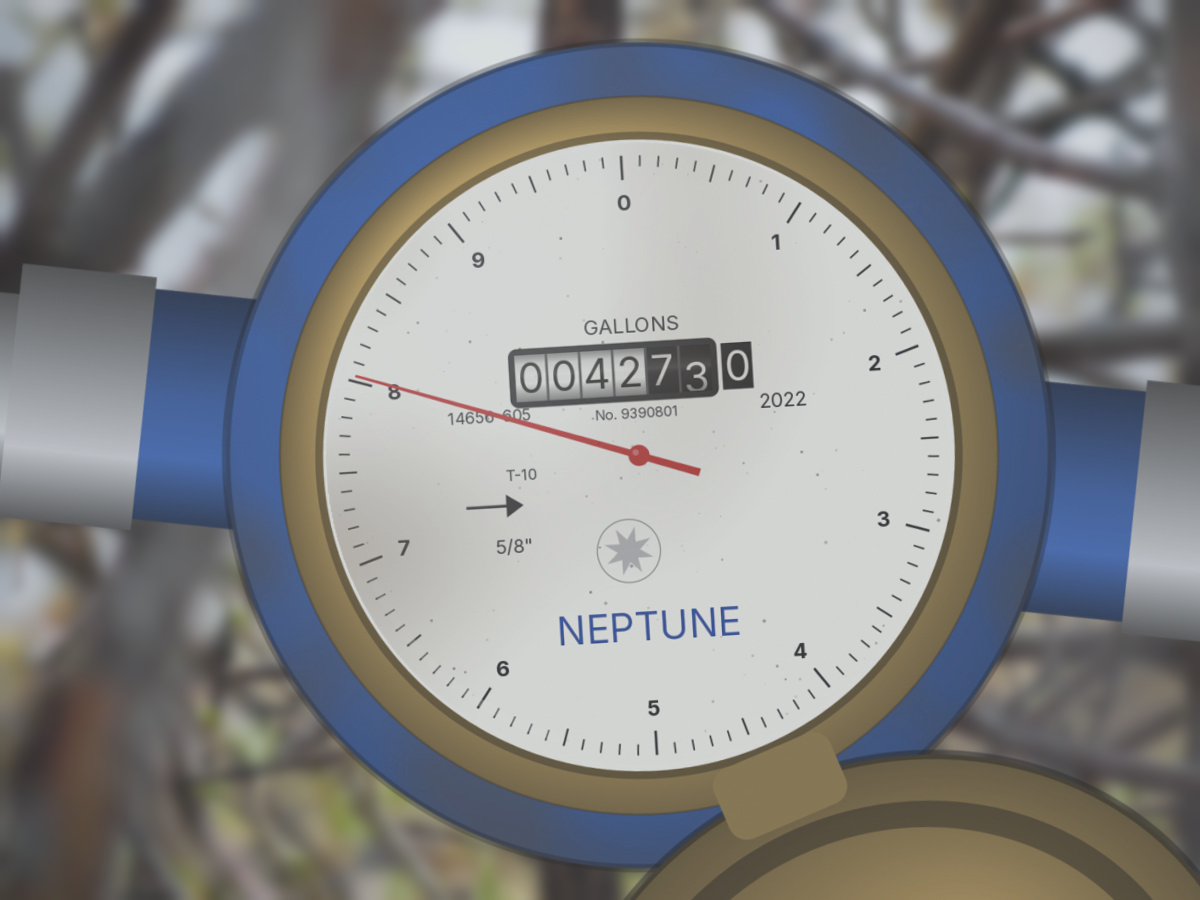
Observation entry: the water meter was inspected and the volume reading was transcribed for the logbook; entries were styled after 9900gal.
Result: 42728.0gal
